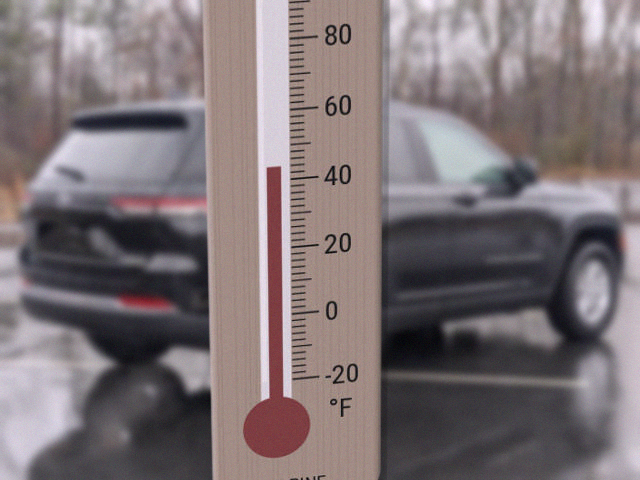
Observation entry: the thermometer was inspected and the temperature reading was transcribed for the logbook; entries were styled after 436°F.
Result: 44°F
